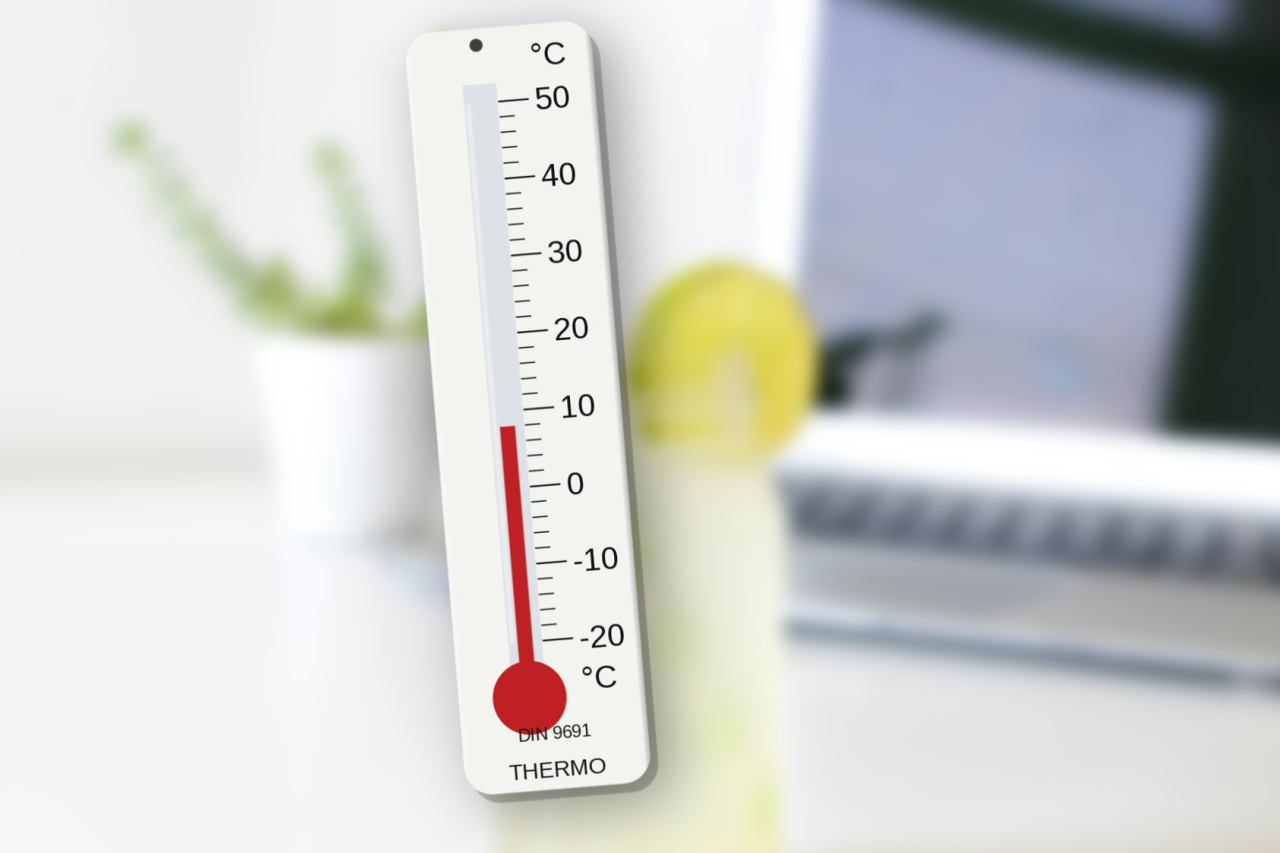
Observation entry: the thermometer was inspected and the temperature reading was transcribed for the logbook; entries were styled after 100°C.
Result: 8°C
